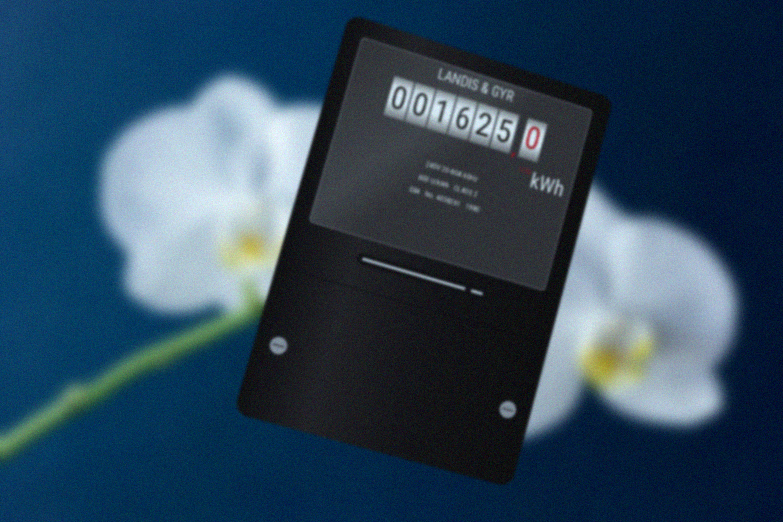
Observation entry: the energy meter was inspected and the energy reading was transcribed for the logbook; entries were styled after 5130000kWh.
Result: 1625.0kWh
